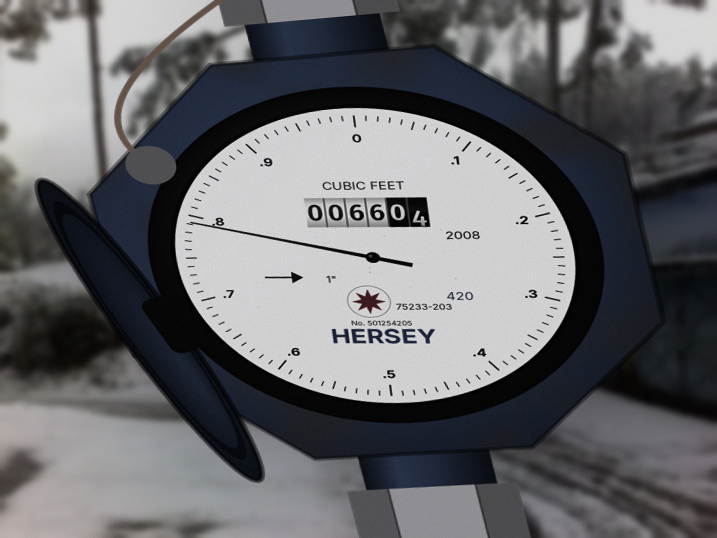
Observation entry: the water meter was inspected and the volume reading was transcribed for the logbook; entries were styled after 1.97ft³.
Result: 6603.79ft³
